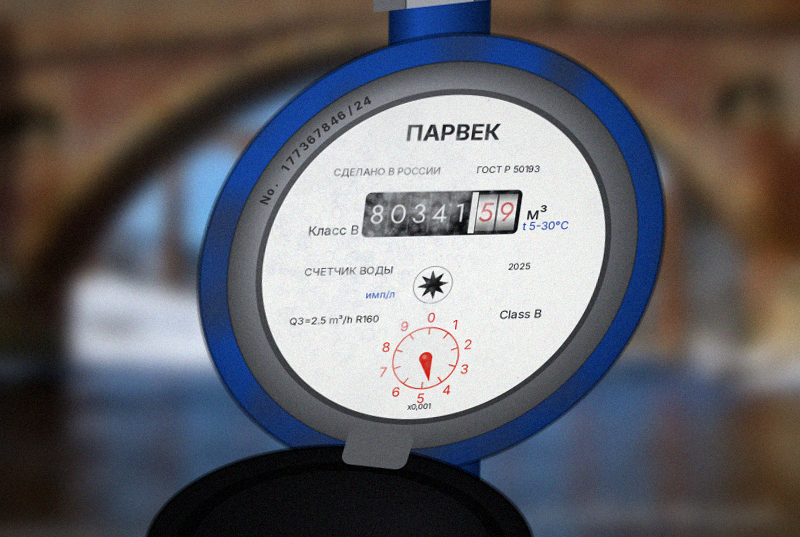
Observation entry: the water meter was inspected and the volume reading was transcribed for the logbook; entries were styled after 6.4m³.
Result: 80341.594m³
